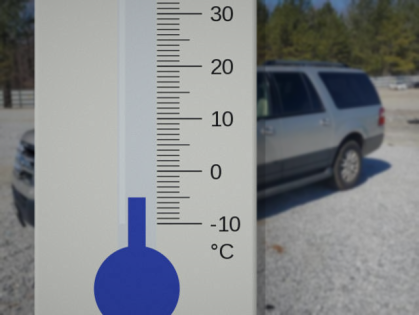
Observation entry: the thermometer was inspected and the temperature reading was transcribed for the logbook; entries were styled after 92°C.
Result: -5°C
